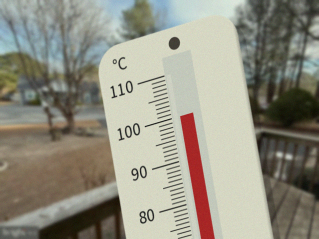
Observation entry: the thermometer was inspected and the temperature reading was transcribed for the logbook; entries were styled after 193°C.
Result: 100°C
